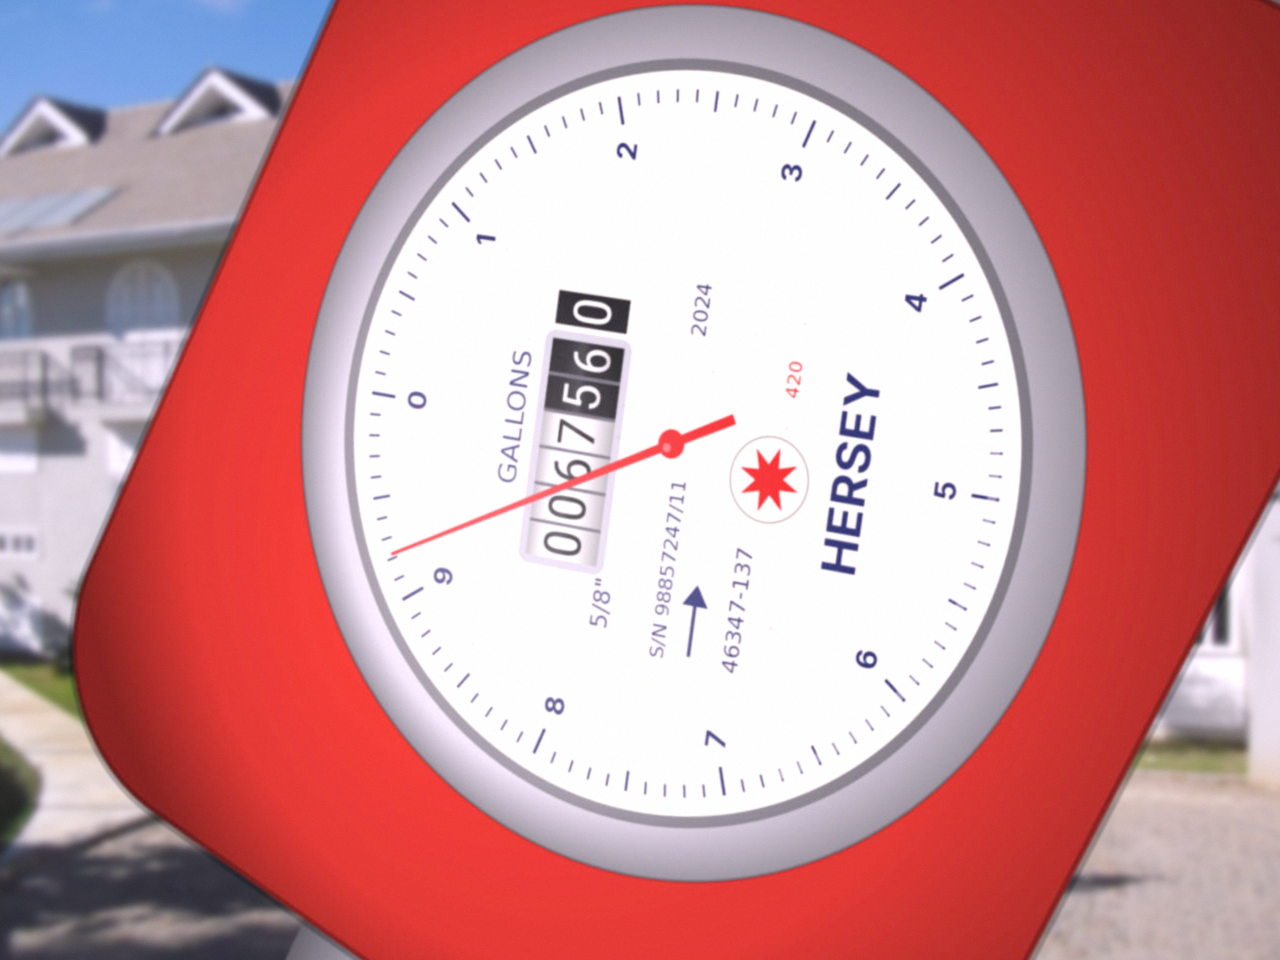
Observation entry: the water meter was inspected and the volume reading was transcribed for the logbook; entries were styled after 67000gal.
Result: 67559.2gal
